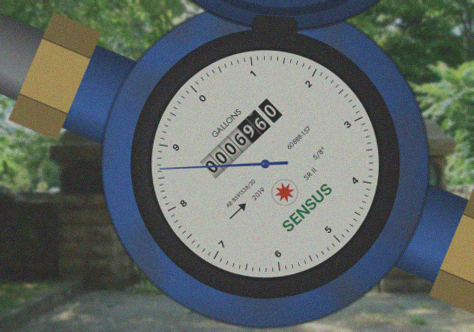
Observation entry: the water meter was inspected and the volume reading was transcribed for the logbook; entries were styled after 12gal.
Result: 6958.6gal
